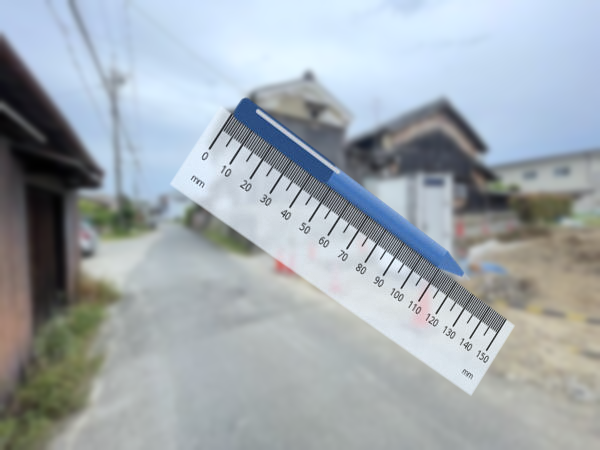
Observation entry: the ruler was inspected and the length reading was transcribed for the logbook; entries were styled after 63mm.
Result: 125mm
